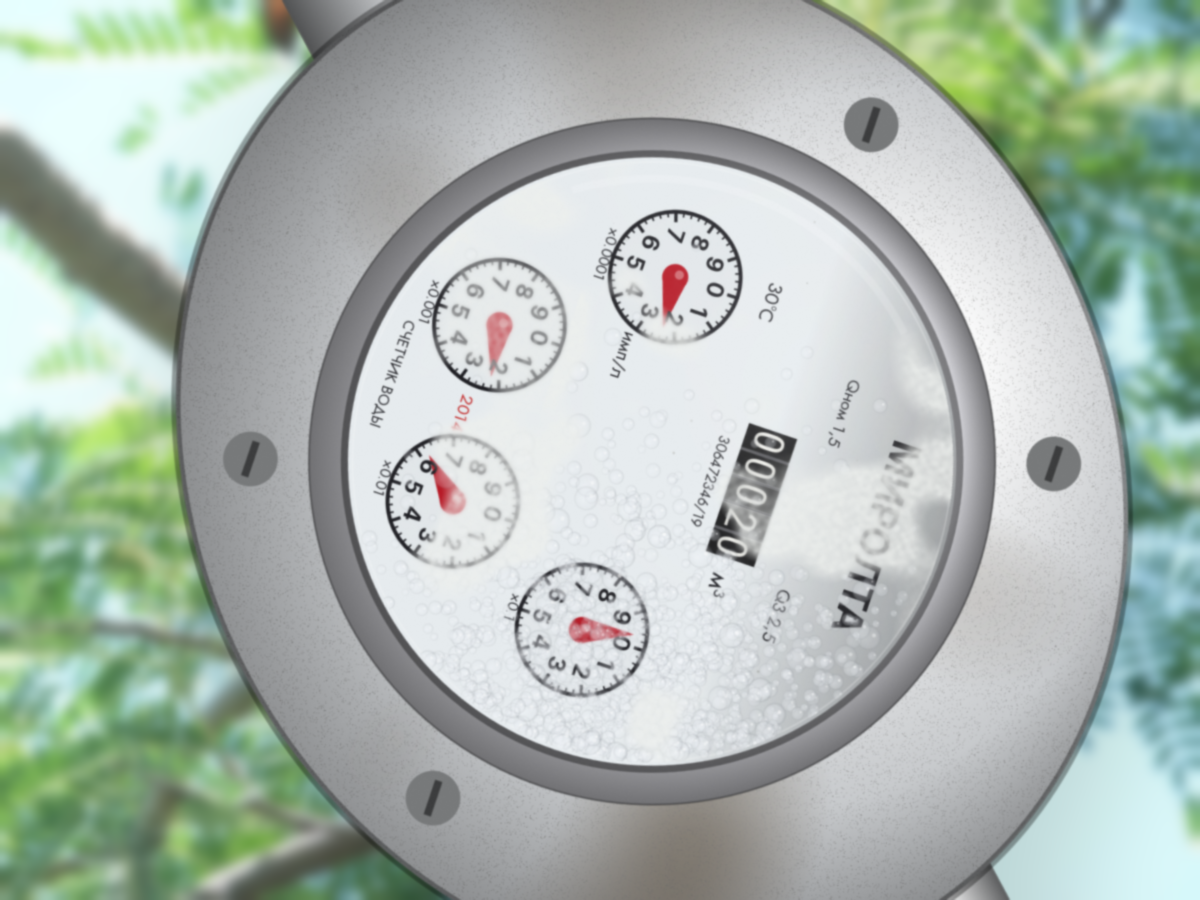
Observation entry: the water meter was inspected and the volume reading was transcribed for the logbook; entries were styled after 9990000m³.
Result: 19.9622m³
